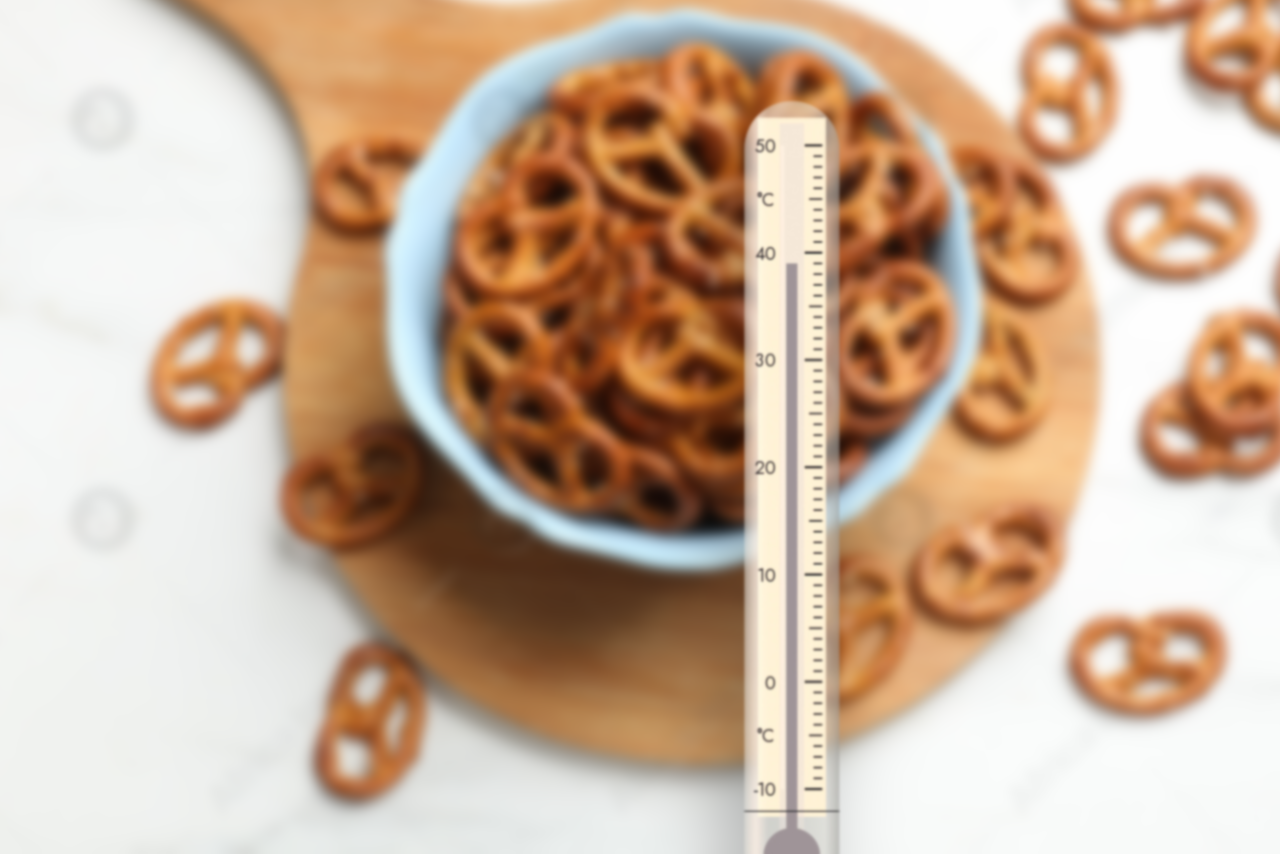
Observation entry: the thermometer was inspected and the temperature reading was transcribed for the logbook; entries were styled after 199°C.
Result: 39°C
